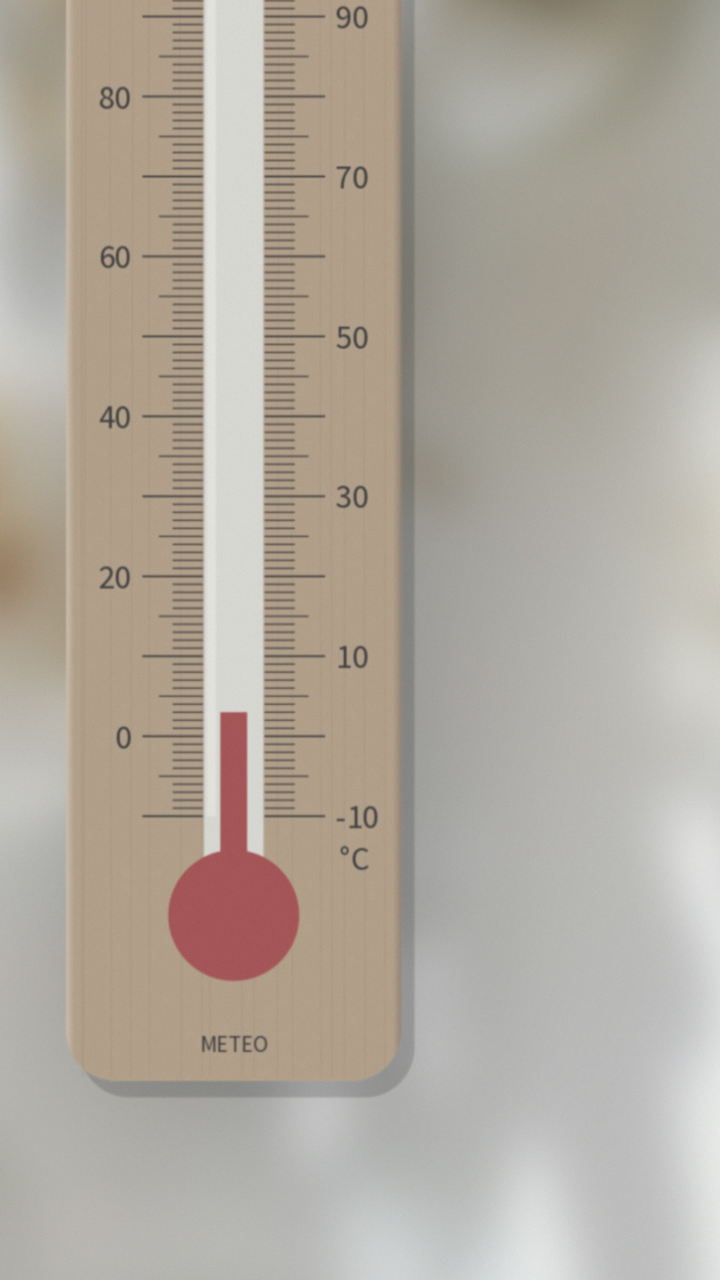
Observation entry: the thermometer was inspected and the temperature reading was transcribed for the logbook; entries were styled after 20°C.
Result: 3°C
